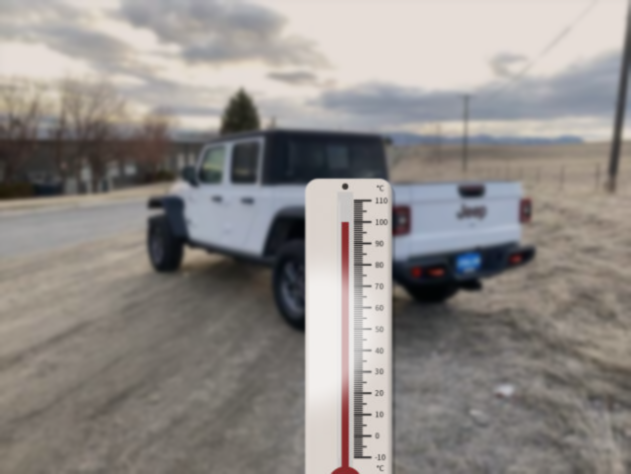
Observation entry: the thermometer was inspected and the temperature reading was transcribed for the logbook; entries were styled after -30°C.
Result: 100°C
